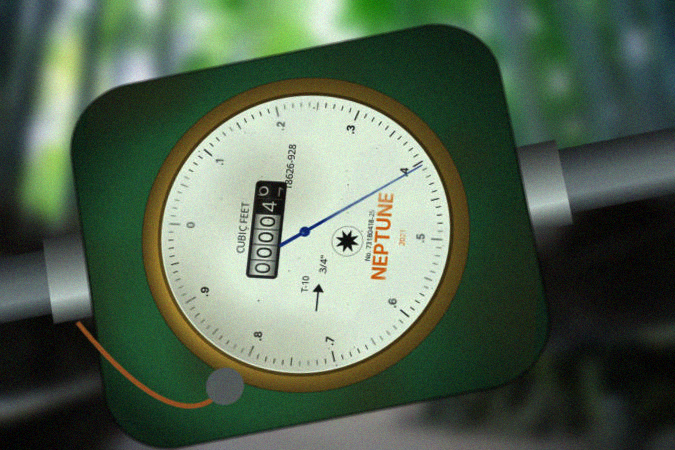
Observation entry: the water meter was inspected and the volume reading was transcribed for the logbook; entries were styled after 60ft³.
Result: 46.40ft³
